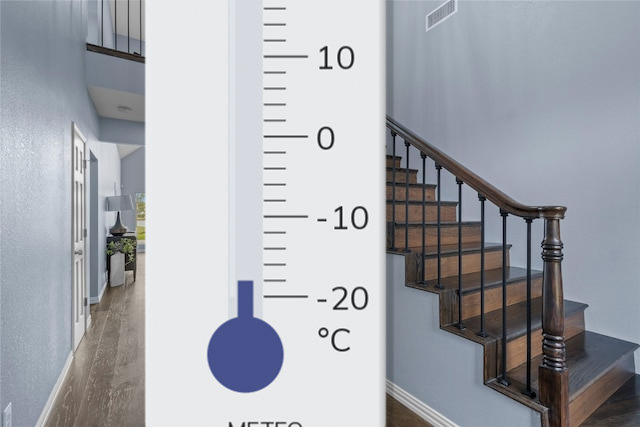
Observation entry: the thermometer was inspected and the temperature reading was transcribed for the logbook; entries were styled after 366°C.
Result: -18°C
